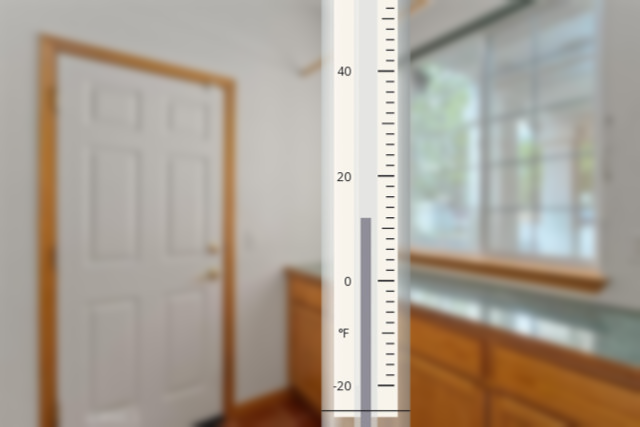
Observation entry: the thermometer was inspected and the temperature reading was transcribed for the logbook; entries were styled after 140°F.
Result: 12°F
